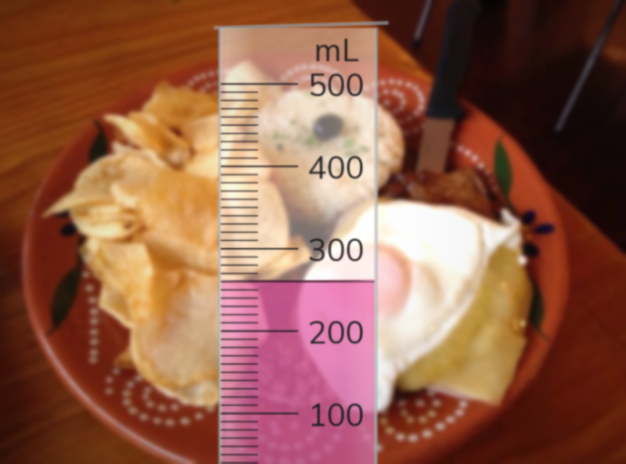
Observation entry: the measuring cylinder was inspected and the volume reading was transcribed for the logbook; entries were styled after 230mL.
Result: 260mL
